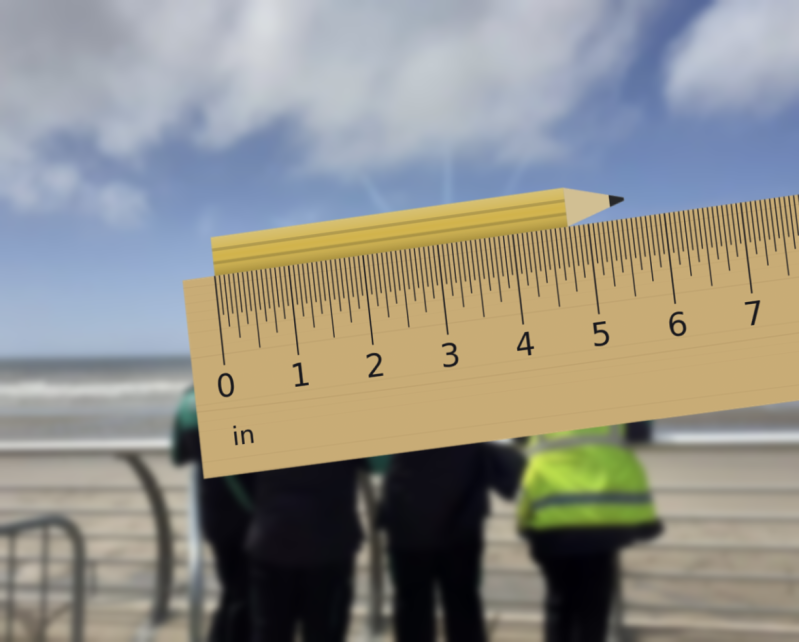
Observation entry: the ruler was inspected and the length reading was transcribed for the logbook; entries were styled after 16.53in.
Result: 5.5in
